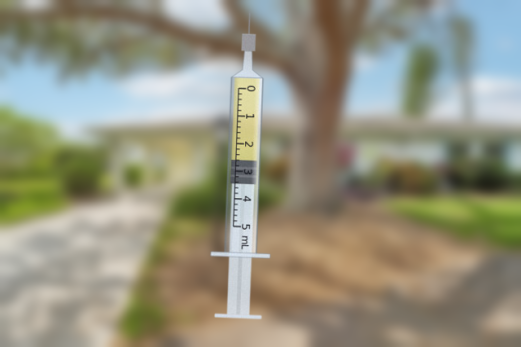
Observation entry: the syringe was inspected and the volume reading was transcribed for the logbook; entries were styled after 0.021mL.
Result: 2.6mL
